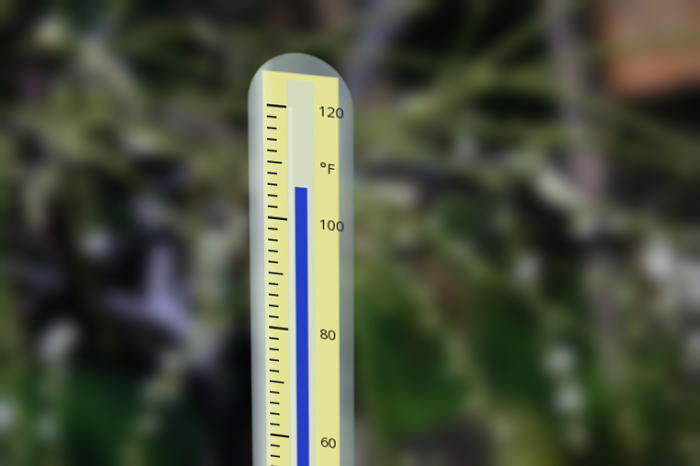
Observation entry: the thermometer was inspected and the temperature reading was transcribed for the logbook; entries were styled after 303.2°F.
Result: 106°F
